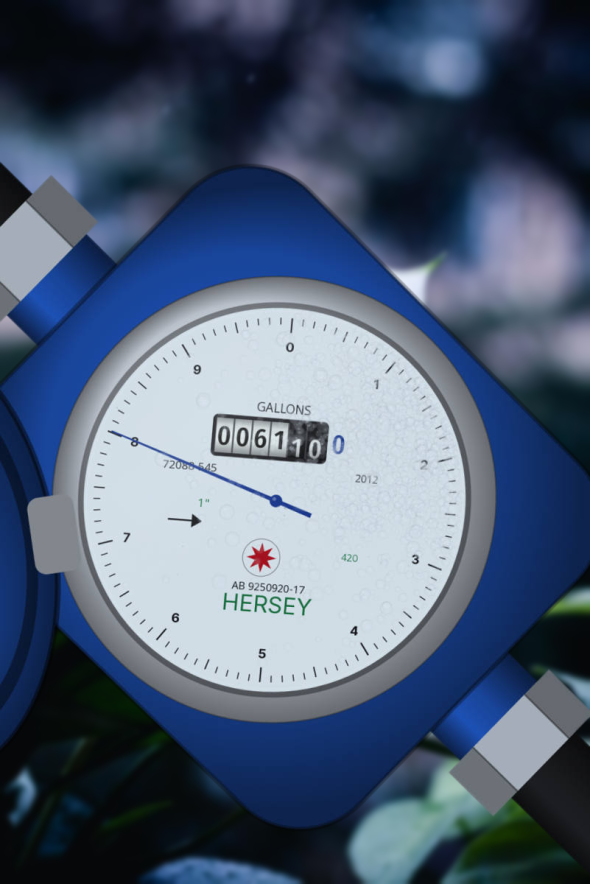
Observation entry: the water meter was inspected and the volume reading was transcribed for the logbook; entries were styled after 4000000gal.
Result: 61098.0gal
